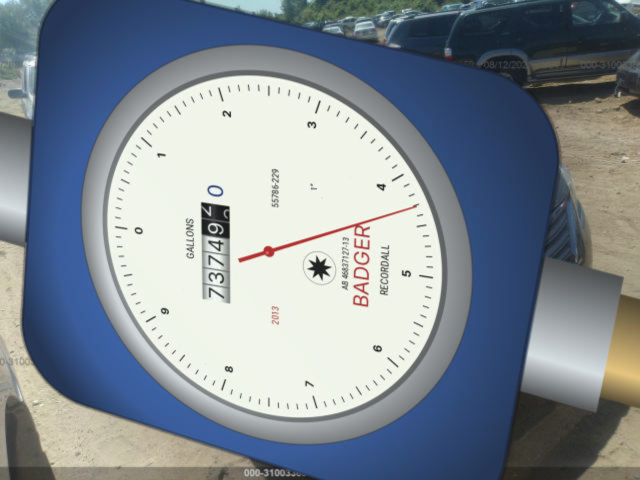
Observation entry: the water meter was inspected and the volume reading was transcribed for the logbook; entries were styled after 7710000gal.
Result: 7374924.3gal
